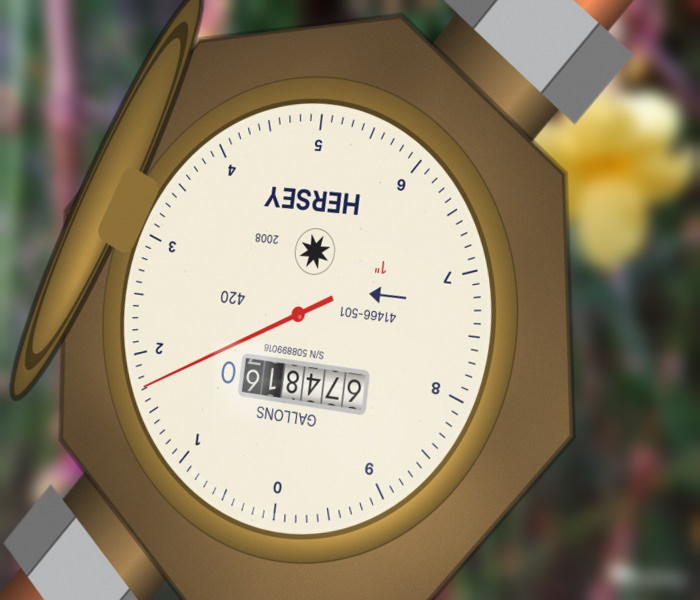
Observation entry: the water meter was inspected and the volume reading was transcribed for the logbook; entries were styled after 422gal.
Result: 6748161.7gal
